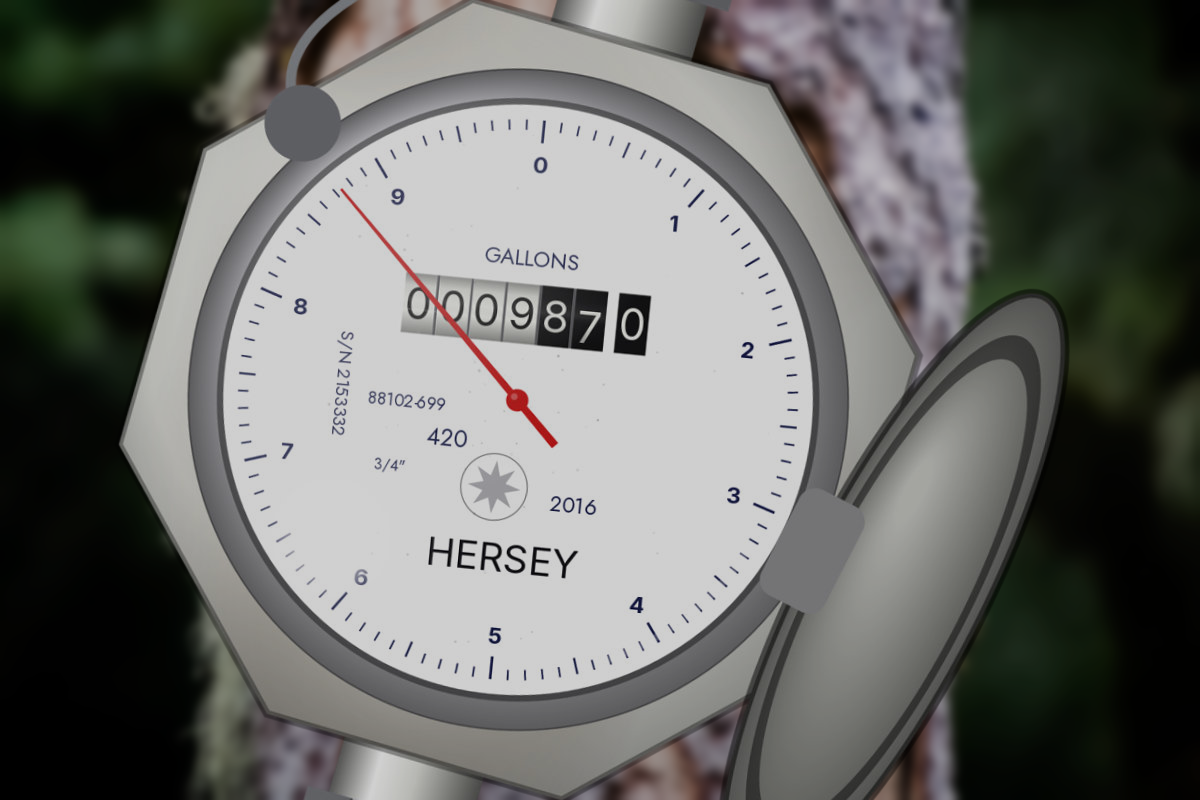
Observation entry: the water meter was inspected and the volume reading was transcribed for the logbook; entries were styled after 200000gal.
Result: 9868.7gal
